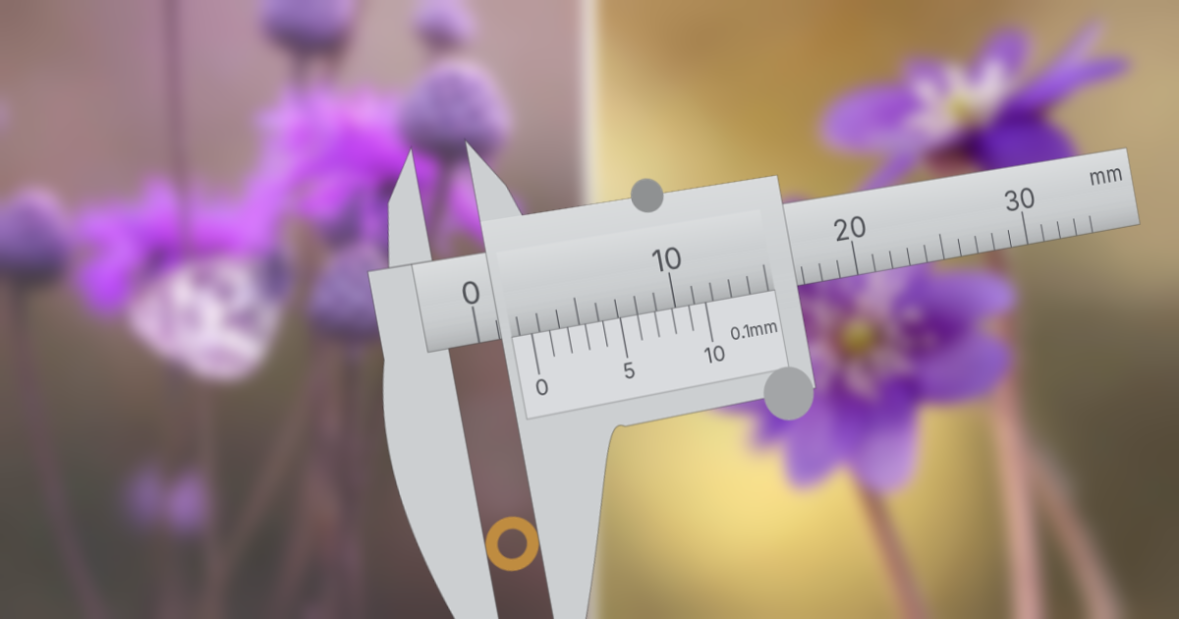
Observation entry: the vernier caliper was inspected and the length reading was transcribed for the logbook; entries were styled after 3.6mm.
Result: 2.6mm
